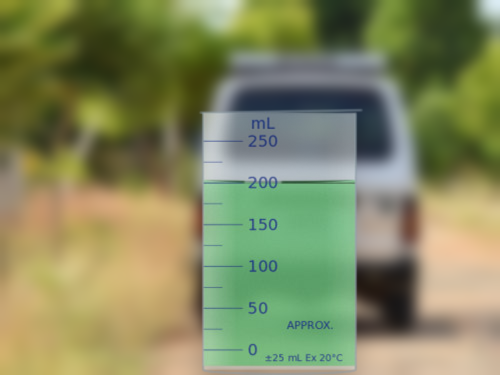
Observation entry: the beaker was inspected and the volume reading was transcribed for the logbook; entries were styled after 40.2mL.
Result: 200mL
